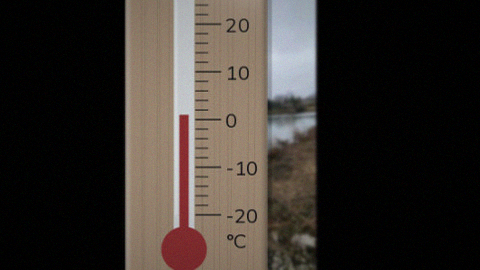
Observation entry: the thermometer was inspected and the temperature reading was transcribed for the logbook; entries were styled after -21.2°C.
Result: 1°C
